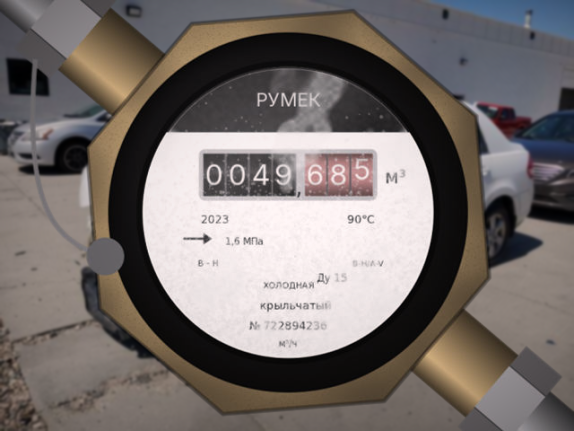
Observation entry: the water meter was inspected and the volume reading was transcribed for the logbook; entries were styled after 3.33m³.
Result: 49.685m³
